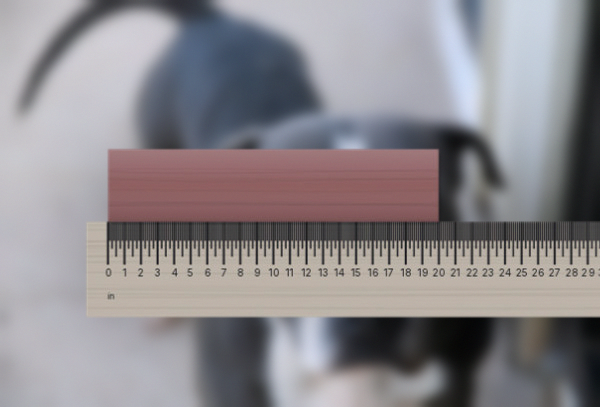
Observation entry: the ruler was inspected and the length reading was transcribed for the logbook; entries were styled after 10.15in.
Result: 20in
